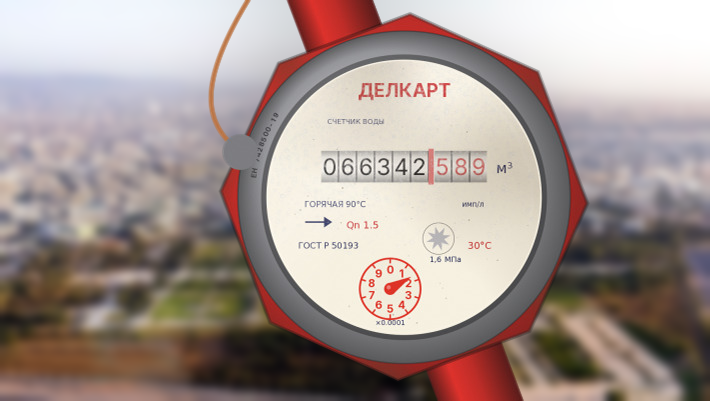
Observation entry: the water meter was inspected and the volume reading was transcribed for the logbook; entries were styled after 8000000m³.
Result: 66342.5891m³
